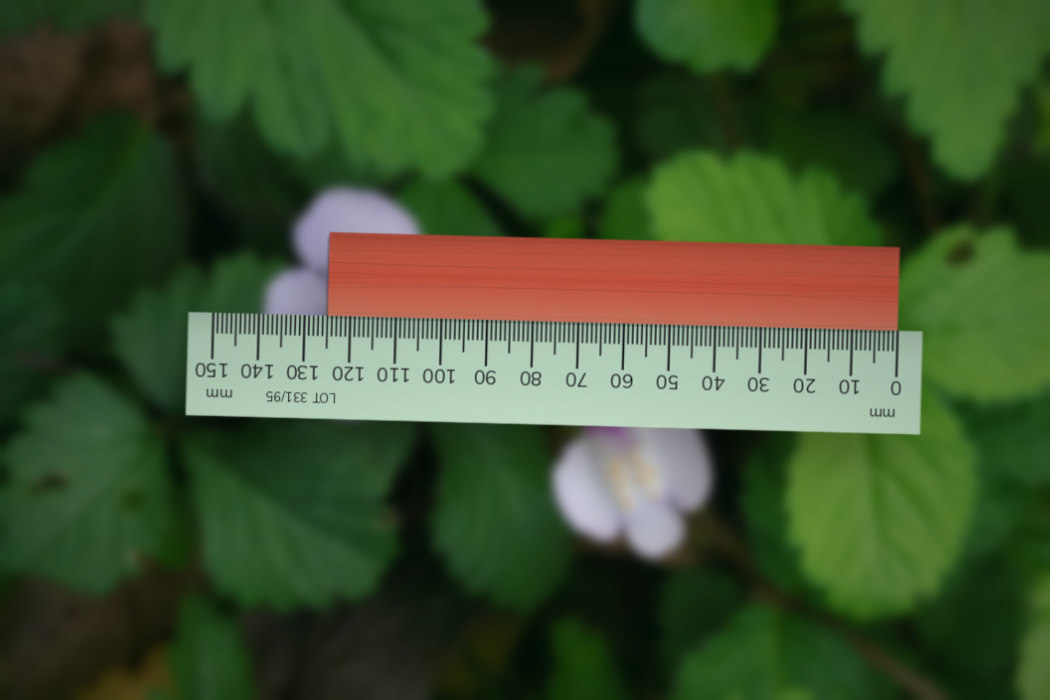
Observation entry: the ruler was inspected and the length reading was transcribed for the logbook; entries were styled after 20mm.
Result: 125mm
